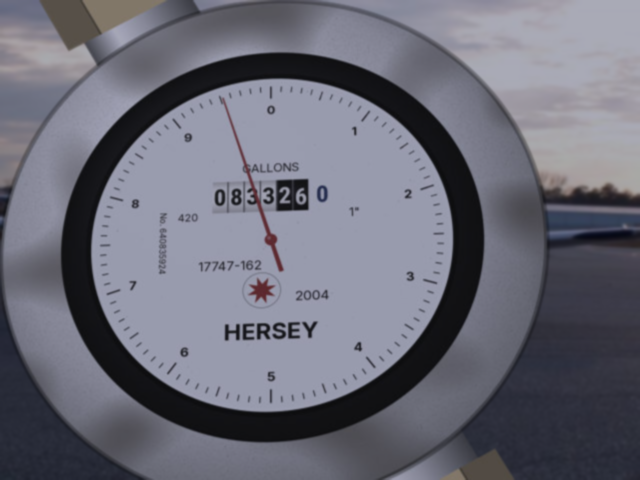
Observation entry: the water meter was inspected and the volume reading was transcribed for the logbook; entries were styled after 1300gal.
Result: 833259.5gal
